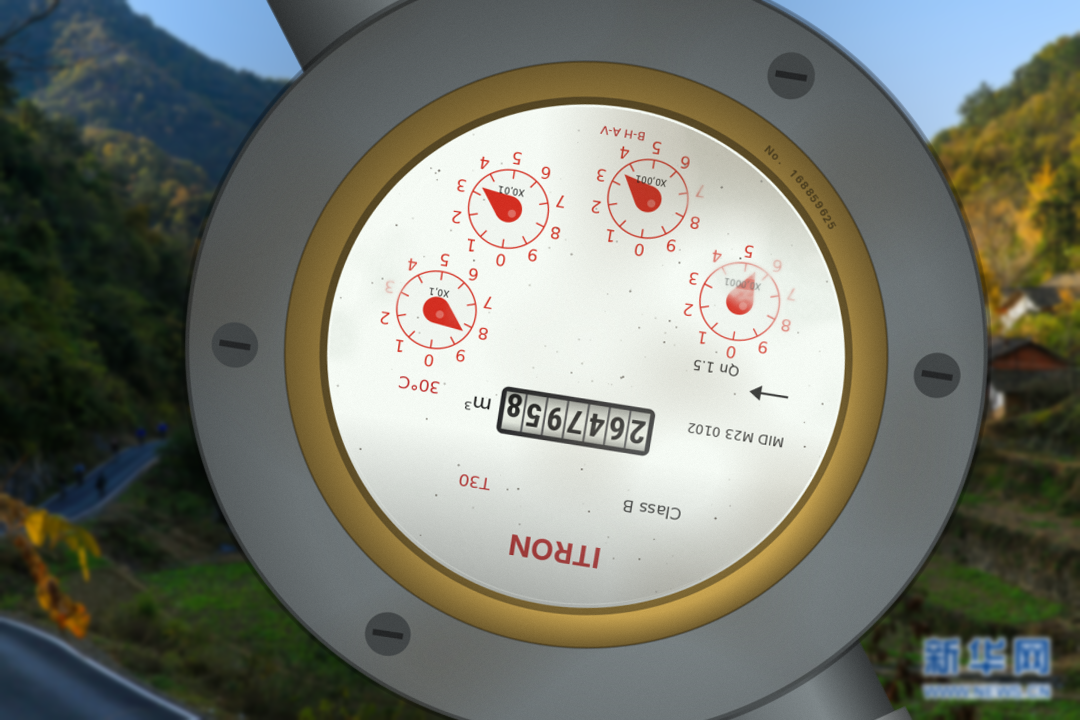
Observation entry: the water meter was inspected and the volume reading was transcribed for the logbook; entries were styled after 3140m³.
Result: 2647957.8335m³
